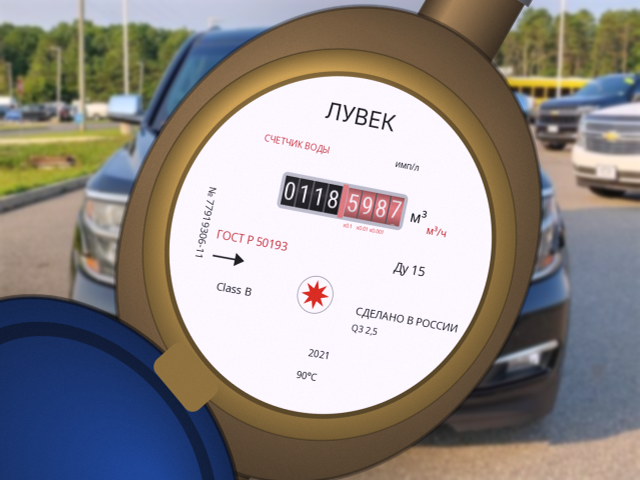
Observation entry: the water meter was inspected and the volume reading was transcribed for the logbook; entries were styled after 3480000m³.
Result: 118.5987m³
